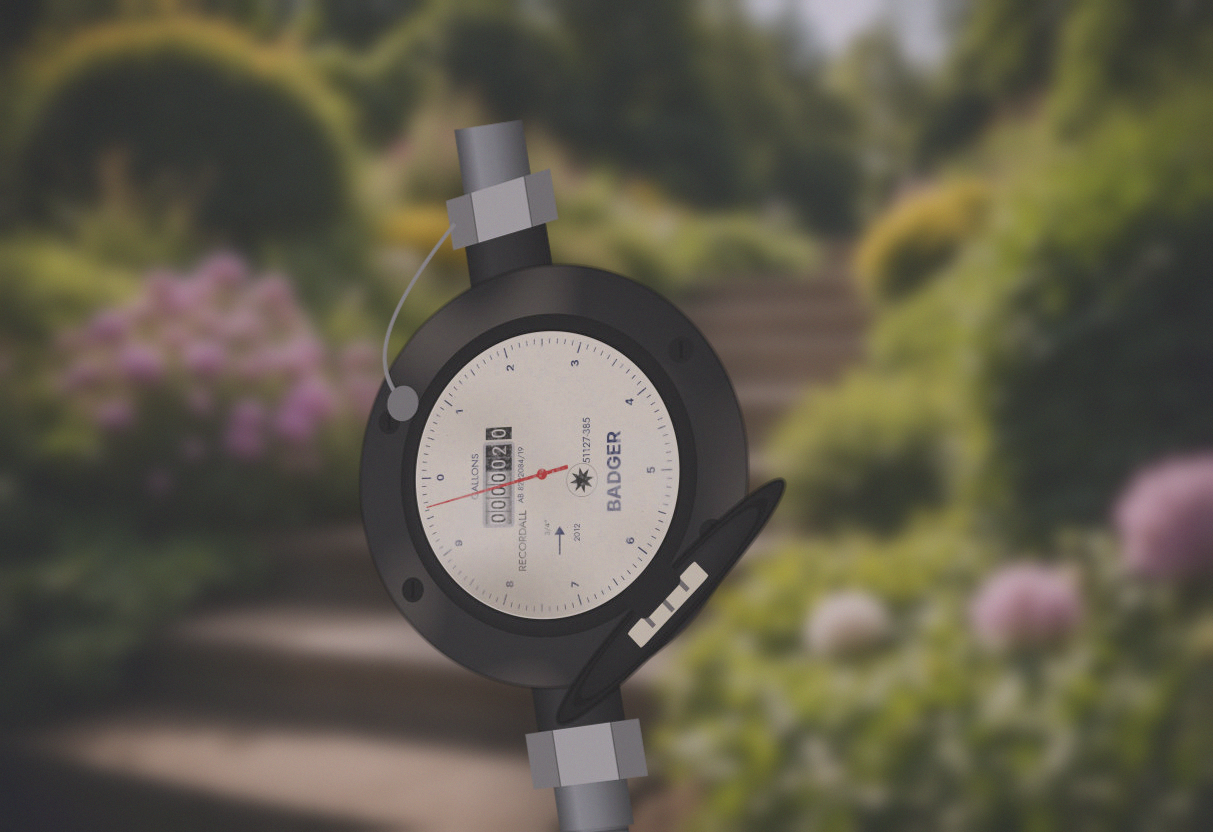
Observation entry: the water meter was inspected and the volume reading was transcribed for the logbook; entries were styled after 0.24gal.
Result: 19.6gal
